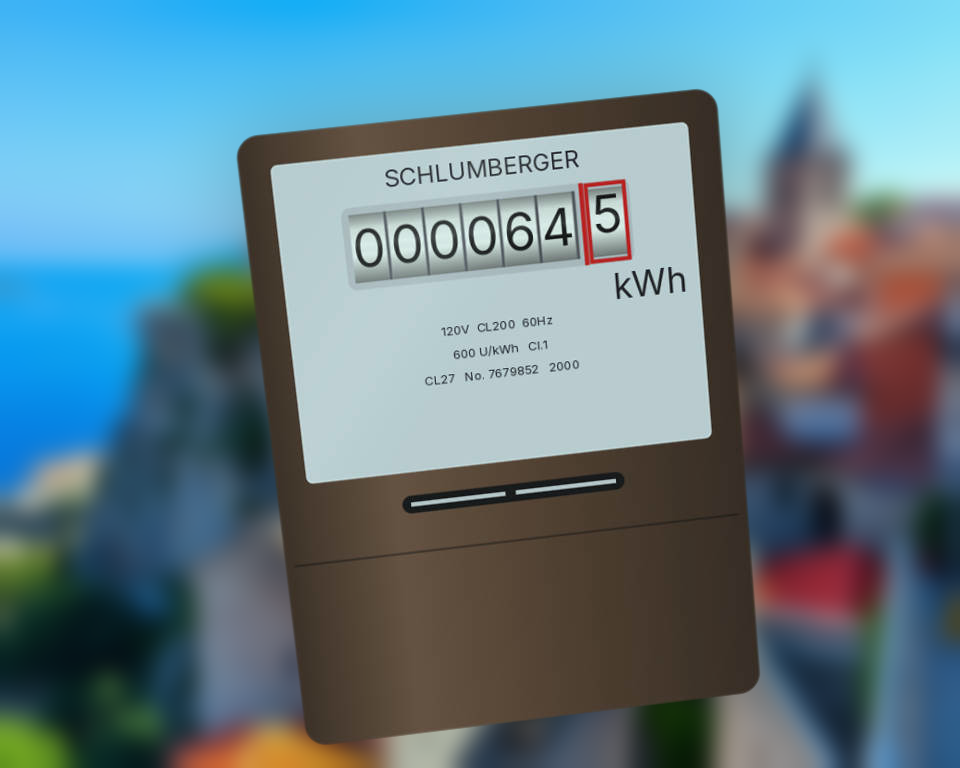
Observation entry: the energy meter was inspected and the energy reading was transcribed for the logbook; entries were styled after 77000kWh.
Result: 64.5kWh
